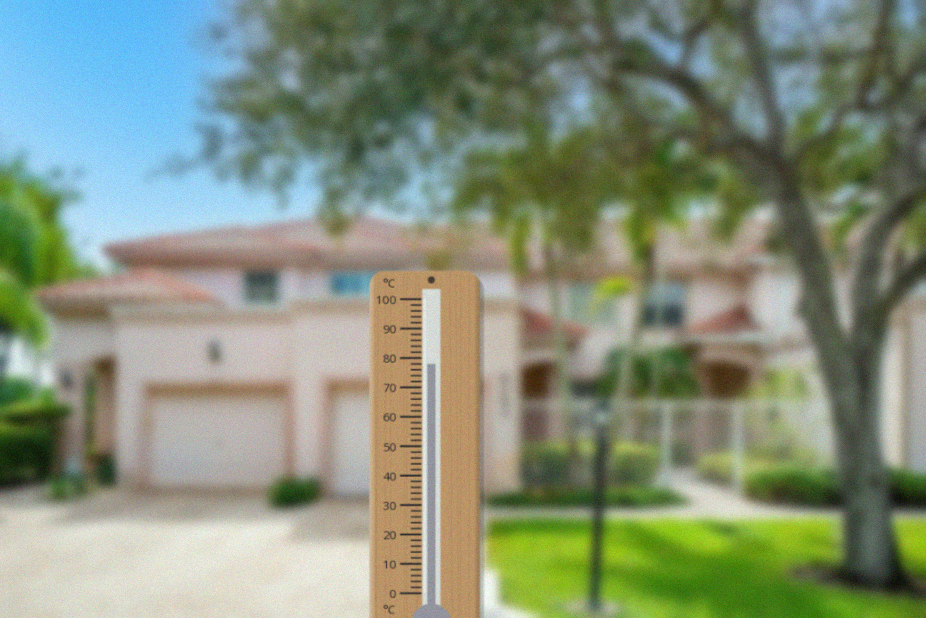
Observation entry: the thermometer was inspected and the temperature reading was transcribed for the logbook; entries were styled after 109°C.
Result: 78°C
